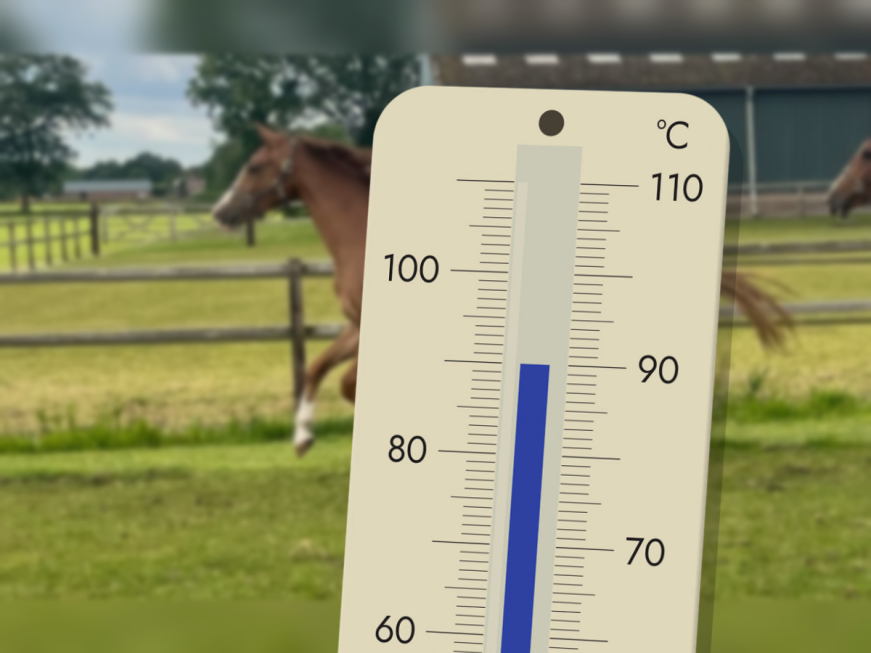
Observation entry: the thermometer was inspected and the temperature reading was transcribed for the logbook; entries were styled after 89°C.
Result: 90°C
